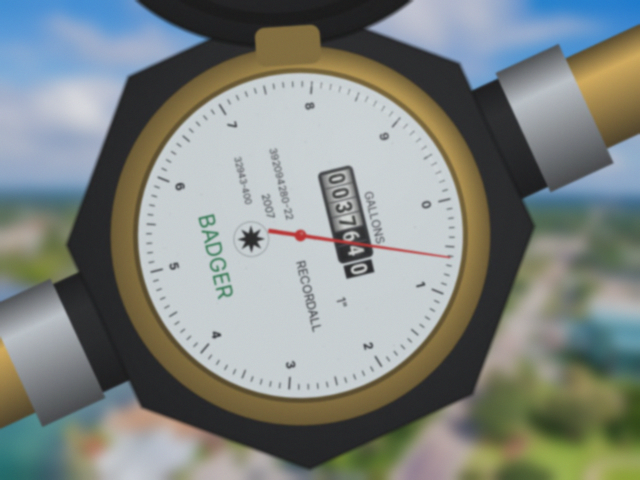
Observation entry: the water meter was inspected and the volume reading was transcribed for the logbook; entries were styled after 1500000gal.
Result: 37640.6gal
